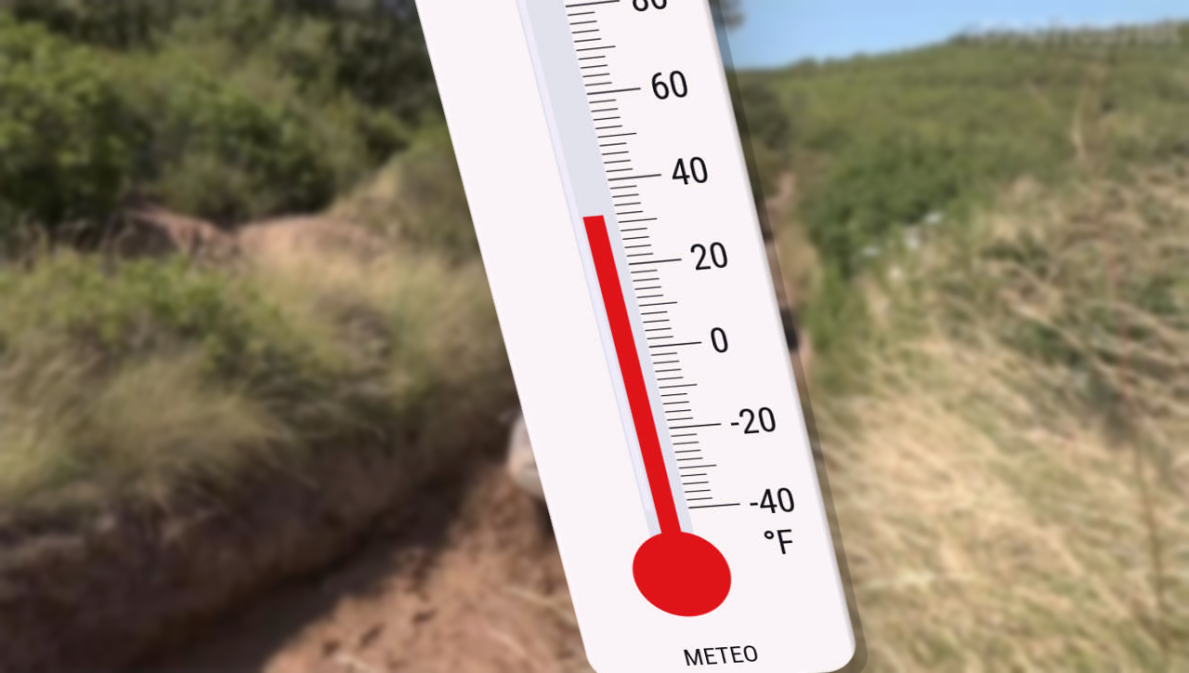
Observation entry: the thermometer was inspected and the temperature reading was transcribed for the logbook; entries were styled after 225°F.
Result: 32°F
